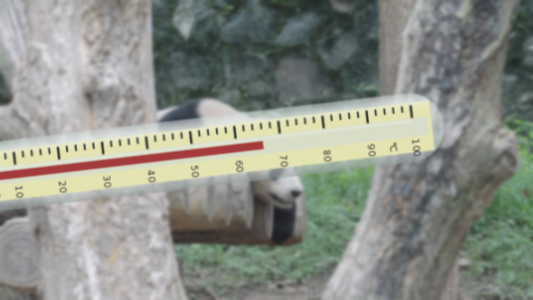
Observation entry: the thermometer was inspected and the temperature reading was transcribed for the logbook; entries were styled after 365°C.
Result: 66°C
